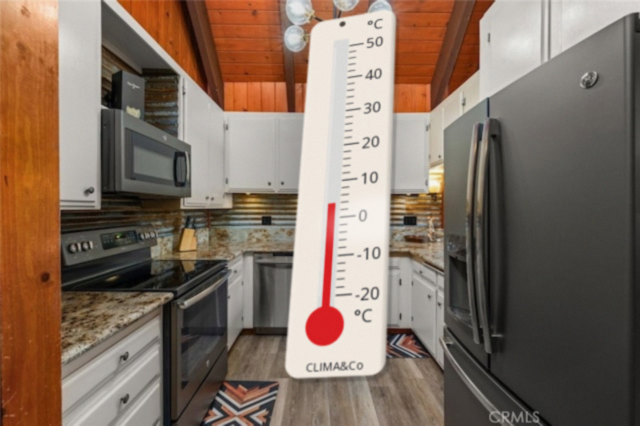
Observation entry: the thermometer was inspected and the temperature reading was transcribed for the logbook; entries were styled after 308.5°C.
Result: 4°C
